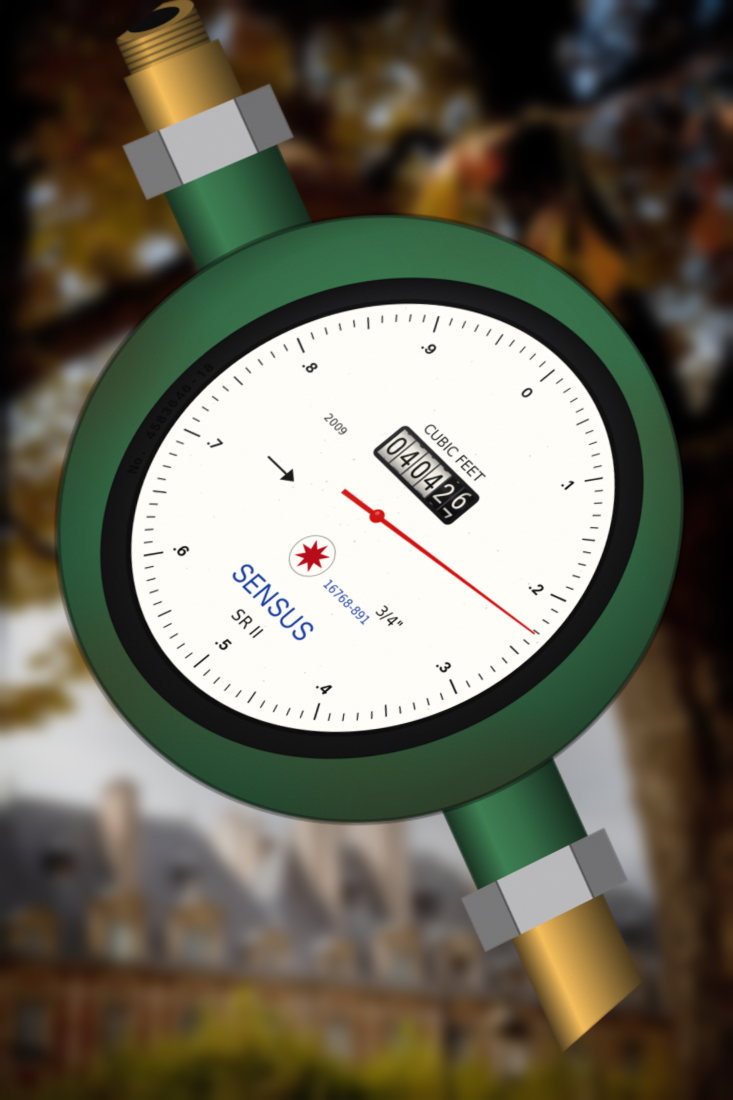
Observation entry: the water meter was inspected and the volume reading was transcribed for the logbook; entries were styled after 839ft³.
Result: 40426.23ft³
